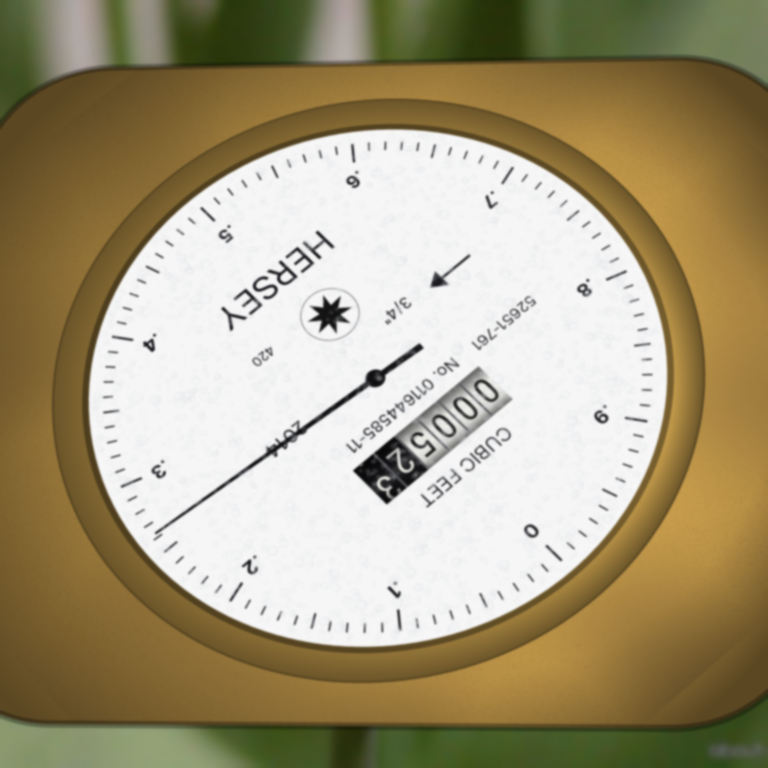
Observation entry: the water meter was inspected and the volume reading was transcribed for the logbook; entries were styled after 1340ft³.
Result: 523.26ft³
